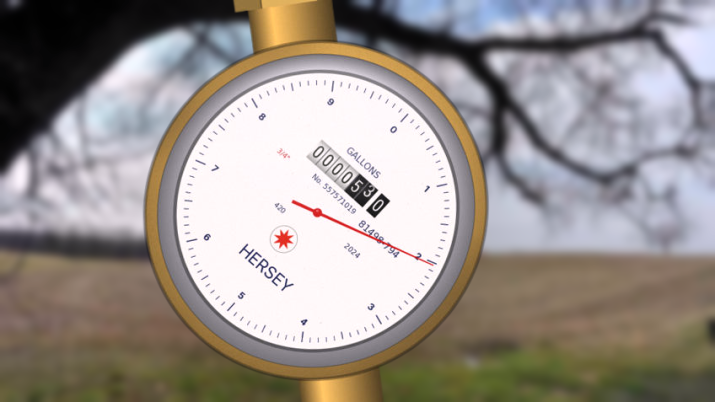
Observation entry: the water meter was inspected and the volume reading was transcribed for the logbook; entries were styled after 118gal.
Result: 532.0gal
